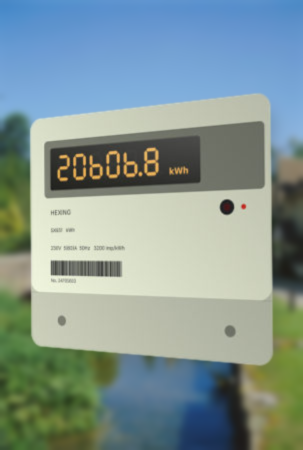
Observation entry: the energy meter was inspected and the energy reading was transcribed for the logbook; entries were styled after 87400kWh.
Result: 20606.8kWh
